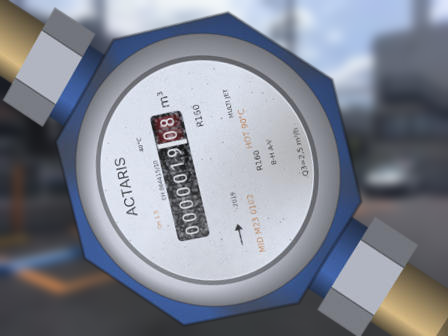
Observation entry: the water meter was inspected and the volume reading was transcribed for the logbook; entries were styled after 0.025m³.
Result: 19.08m³
